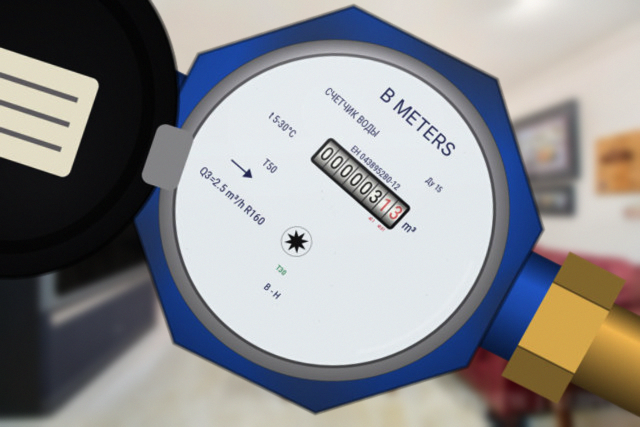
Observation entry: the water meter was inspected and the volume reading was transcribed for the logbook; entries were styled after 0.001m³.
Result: 3.13m³
